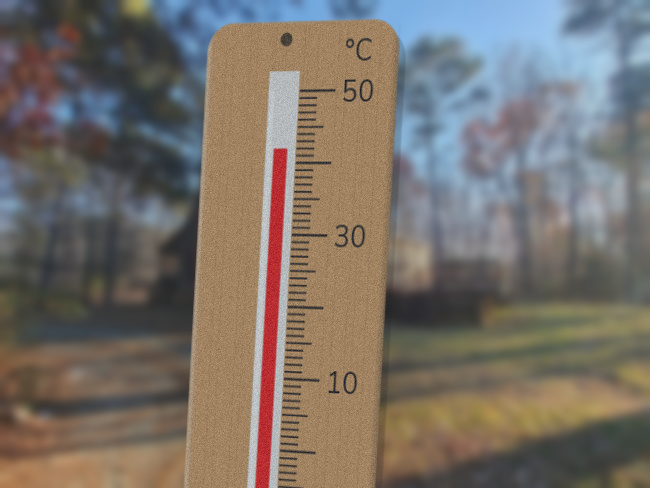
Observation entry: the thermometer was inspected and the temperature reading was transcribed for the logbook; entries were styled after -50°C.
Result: 42°C
